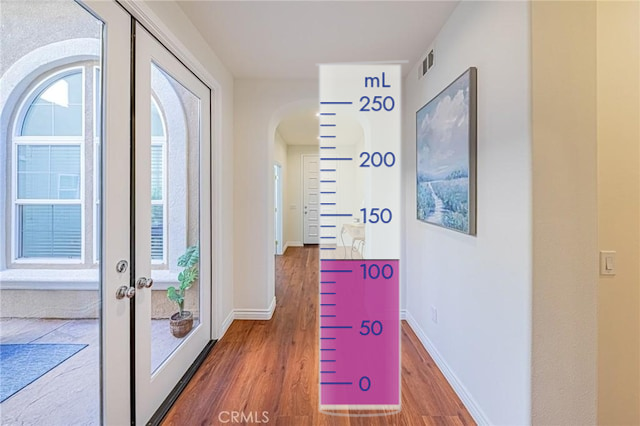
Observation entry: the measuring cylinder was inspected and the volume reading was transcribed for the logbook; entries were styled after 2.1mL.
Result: 110mL
